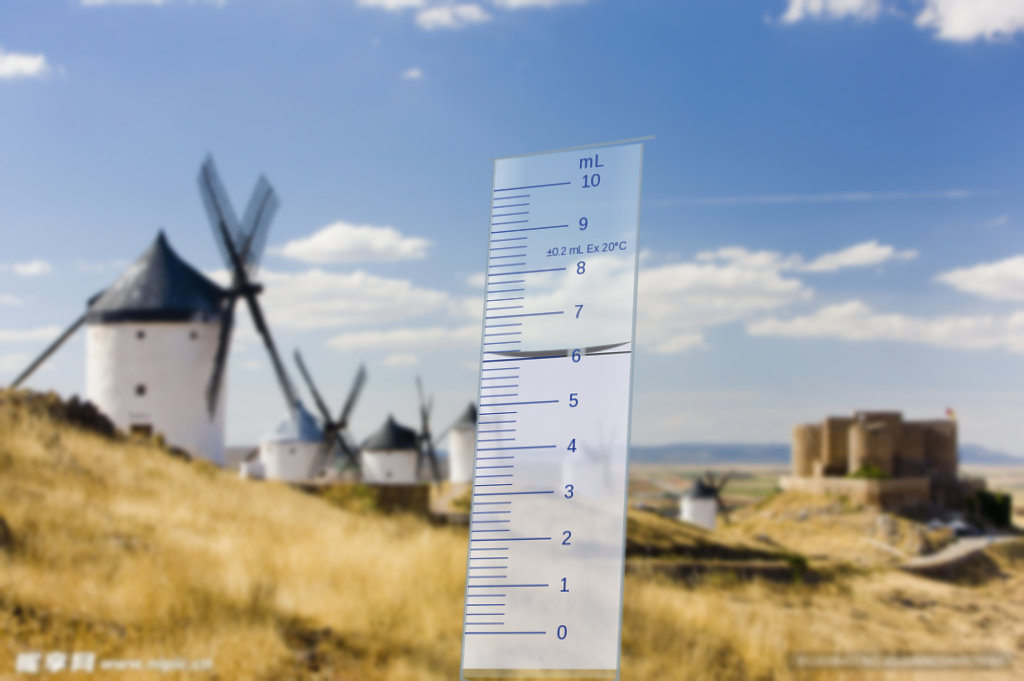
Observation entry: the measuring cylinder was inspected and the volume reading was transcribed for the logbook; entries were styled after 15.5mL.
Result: 6mL
